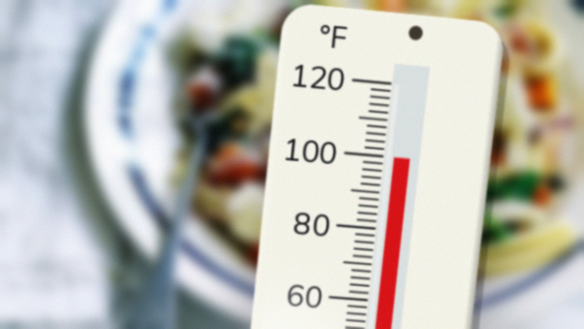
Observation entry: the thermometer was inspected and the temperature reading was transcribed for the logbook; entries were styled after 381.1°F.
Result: 100°F
